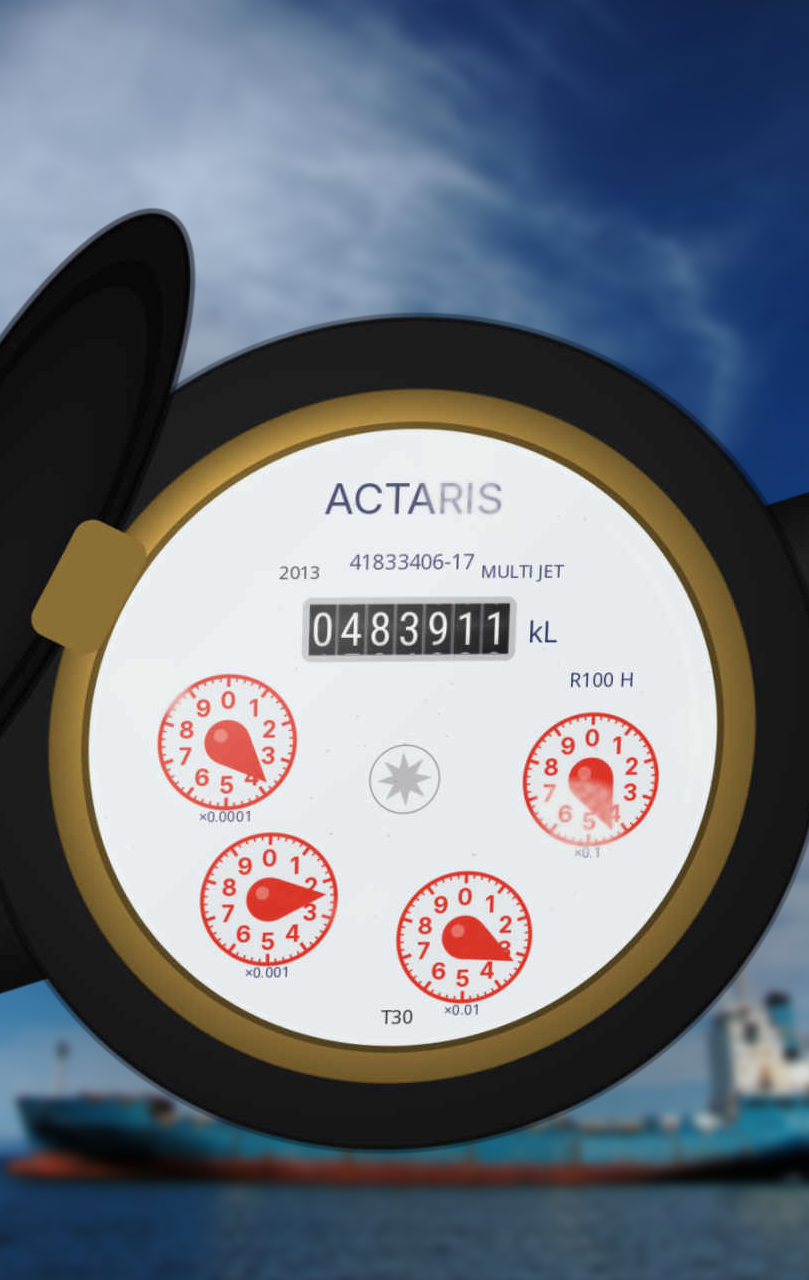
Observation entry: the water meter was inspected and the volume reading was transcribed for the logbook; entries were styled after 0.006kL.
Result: 483911.4323kL
